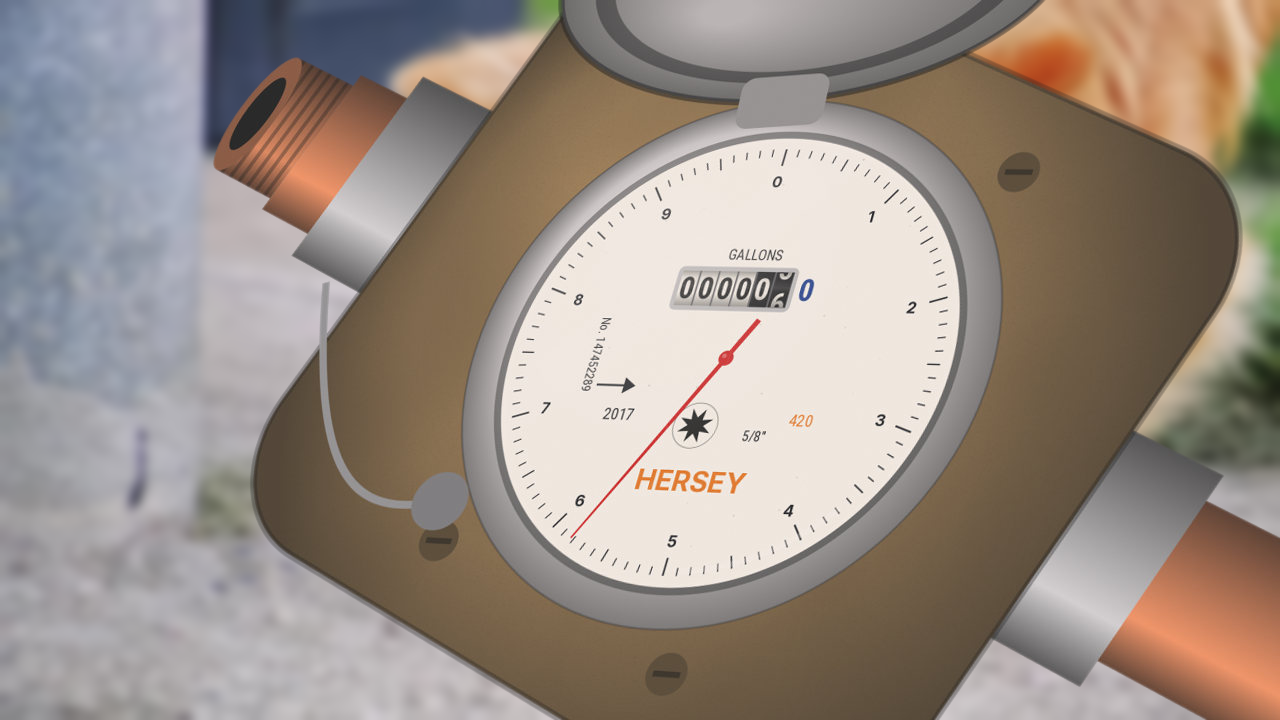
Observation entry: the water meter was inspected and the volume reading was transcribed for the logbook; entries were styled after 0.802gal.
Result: 55.8gal
